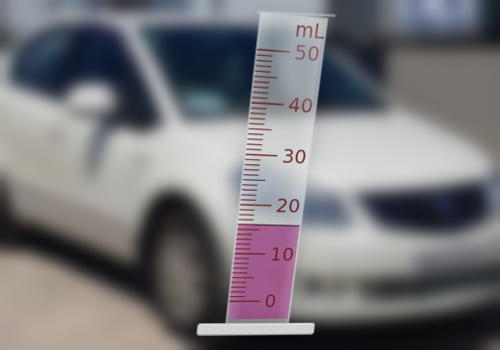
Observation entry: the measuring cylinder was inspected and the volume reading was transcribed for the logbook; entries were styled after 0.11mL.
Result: 16mL
